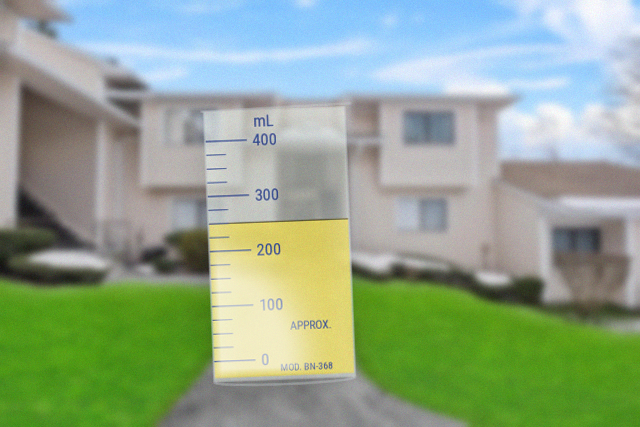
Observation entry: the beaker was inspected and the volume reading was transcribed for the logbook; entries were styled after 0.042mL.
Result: 250mL
